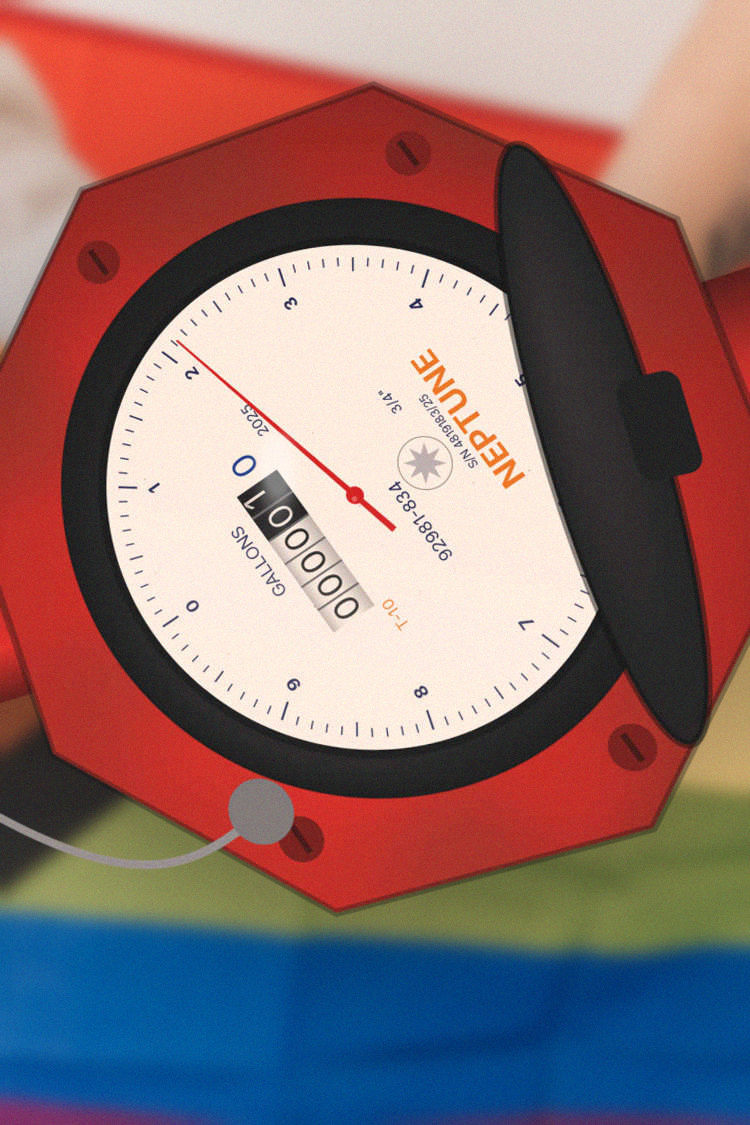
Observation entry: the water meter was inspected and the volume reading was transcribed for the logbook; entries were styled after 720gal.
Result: 12.1gal
